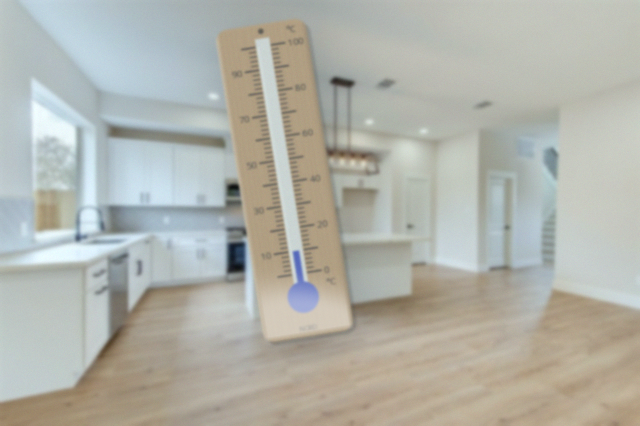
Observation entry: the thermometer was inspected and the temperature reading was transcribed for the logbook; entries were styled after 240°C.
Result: 10°C
